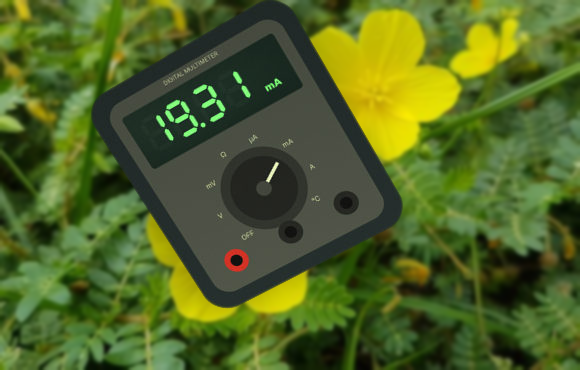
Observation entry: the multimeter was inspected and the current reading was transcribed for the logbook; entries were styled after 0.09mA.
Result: 19.31mA
